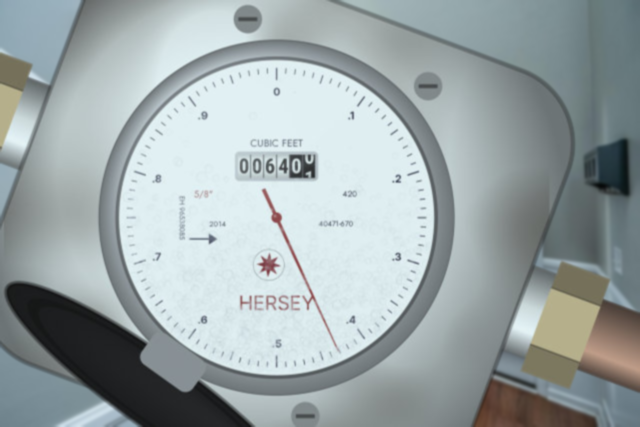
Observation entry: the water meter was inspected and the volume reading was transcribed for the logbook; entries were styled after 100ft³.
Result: 6400.43ft³
